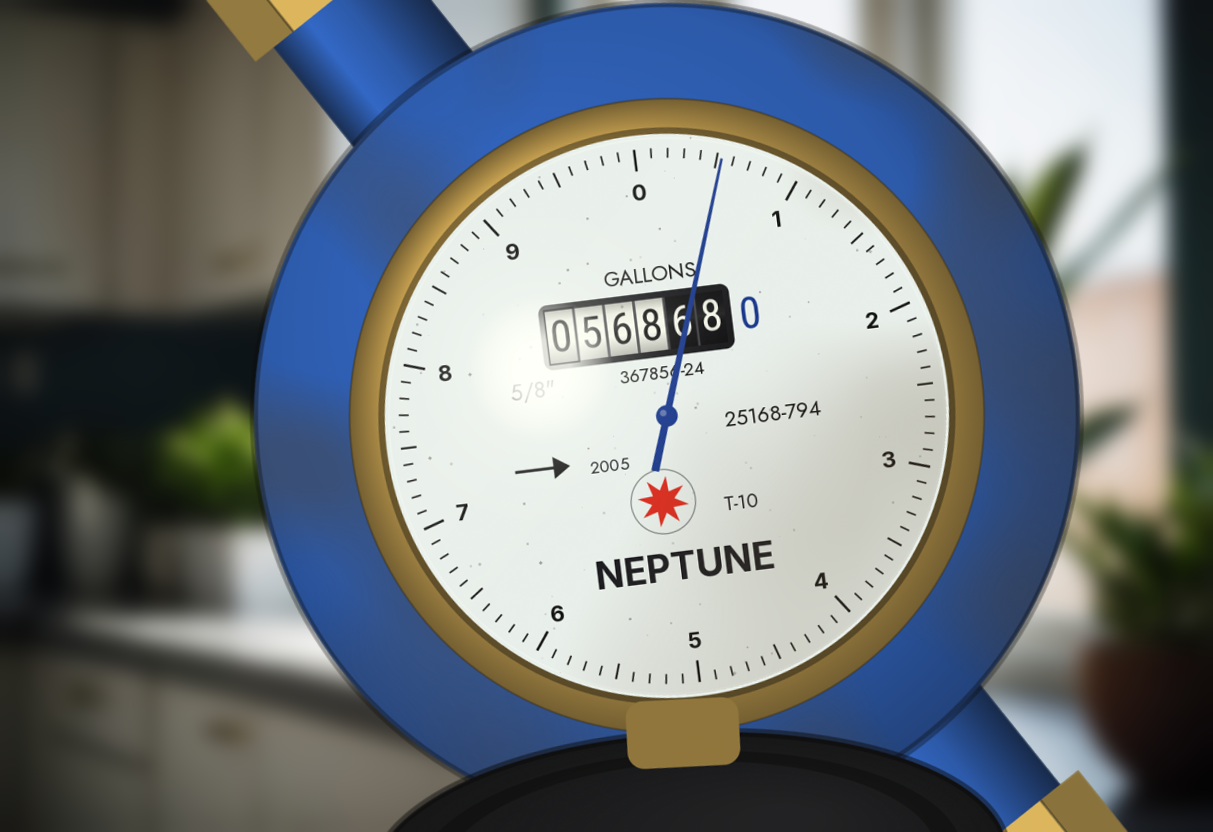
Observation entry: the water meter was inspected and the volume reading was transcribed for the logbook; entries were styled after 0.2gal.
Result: 568680.5gal
